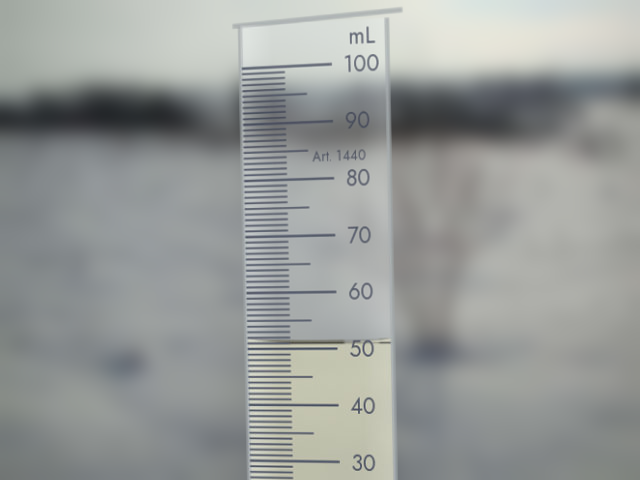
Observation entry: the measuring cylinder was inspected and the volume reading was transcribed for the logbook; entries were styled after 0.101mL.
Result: 51mL
